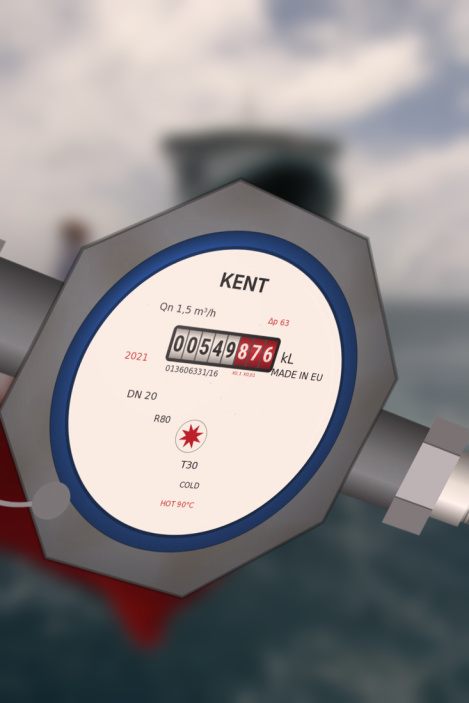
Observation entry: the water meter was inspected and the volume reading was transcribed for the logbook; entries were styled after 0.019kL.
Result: 549.876kL
